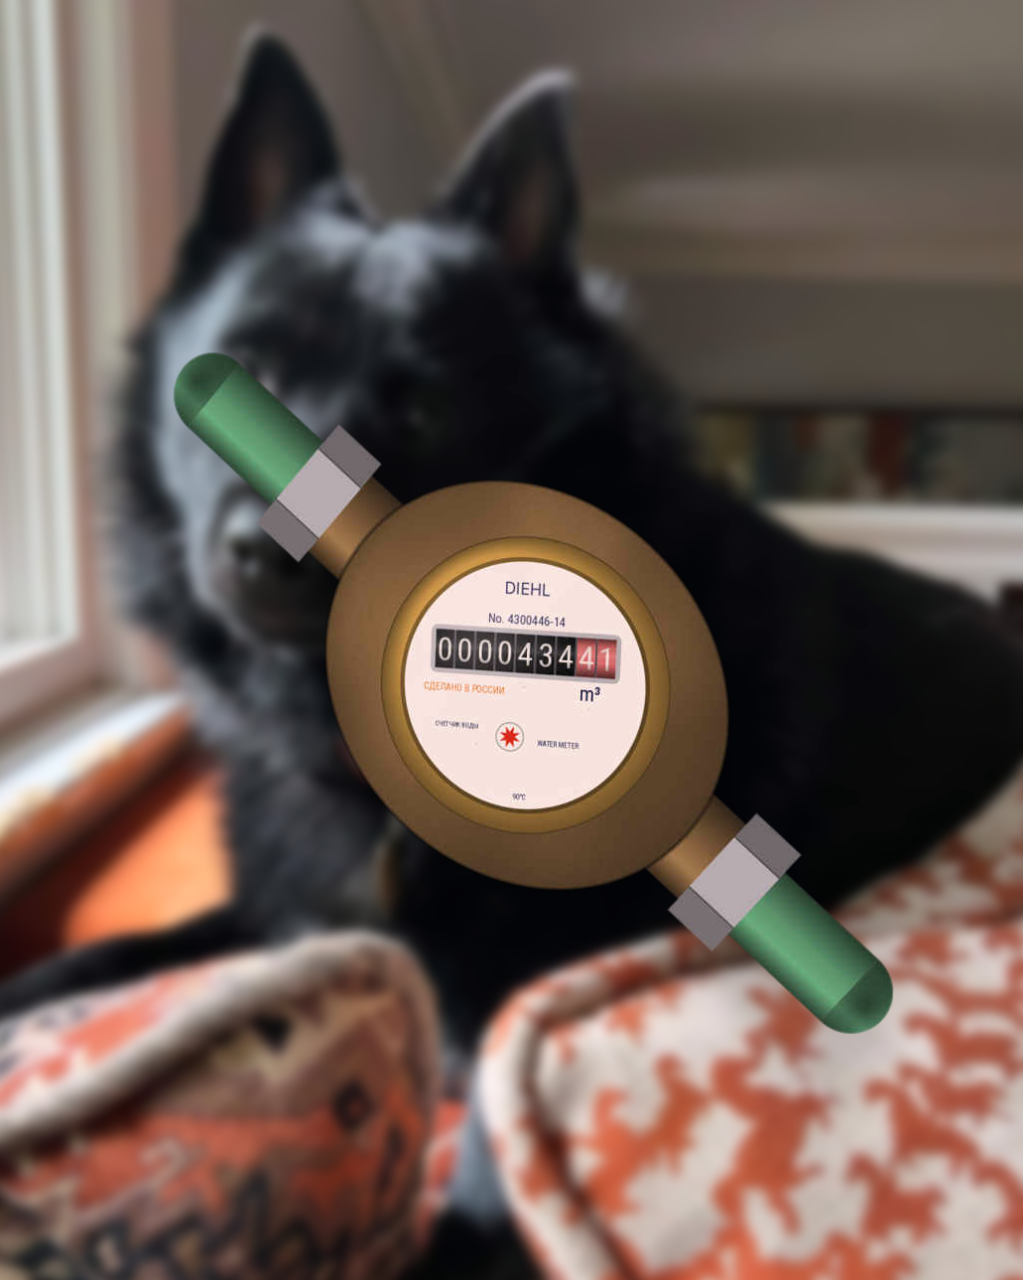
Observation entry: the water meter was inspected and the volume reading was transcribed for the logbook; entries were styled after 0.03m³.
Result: 434.41m³
